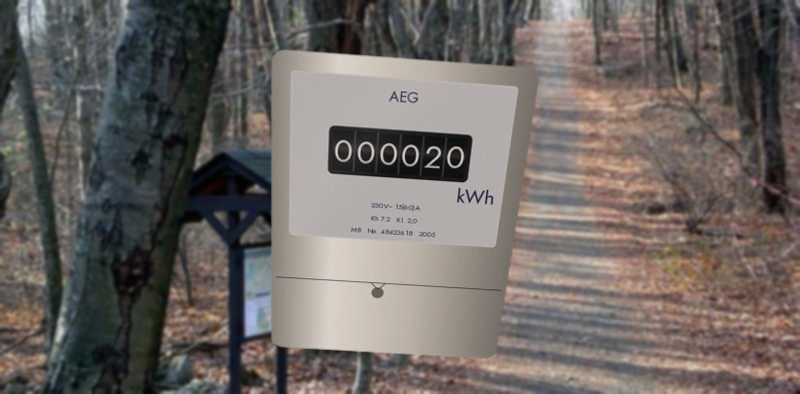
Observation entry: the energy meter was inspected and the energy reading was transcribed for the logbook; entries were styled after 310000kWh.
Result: 20kWh
